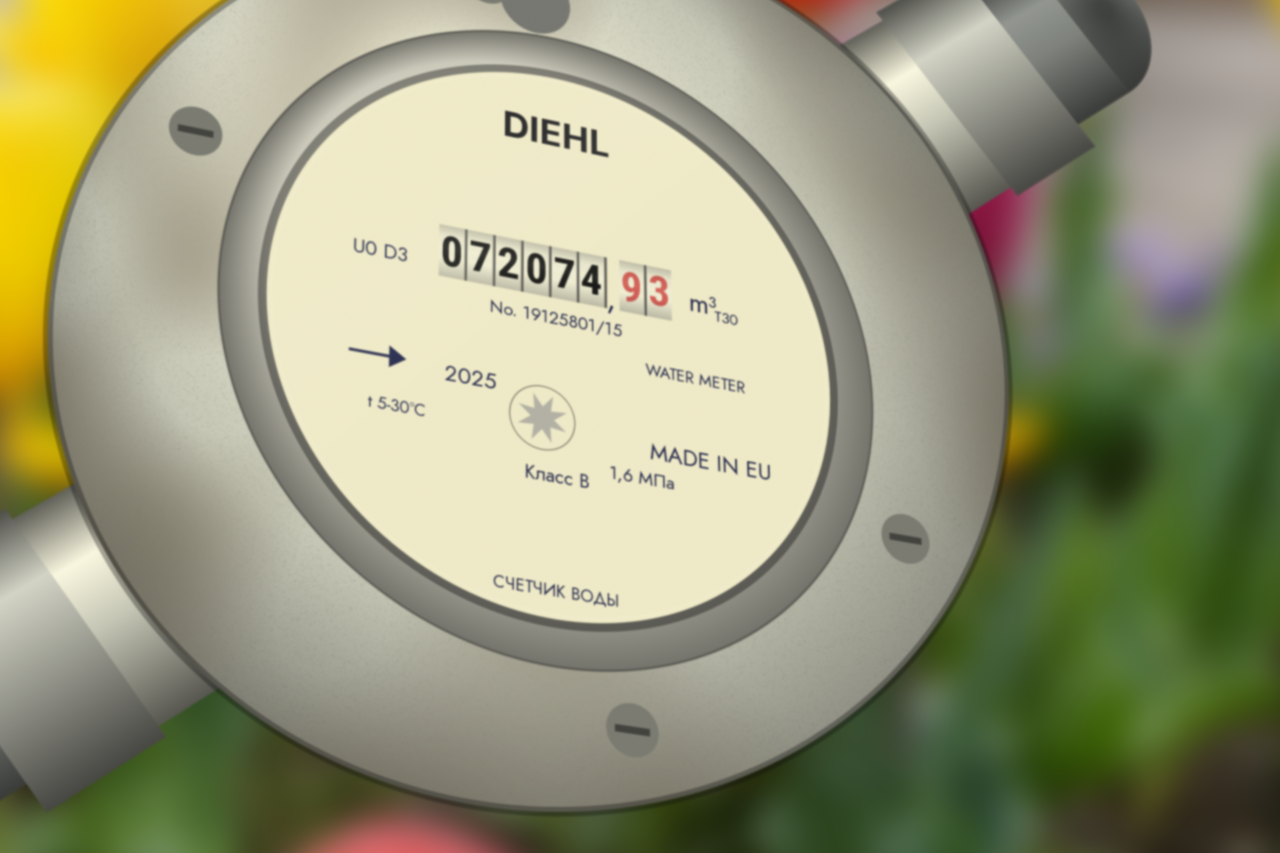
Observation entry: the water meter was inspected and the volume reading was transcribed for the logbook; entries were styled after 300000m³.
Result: 72074.93m³
